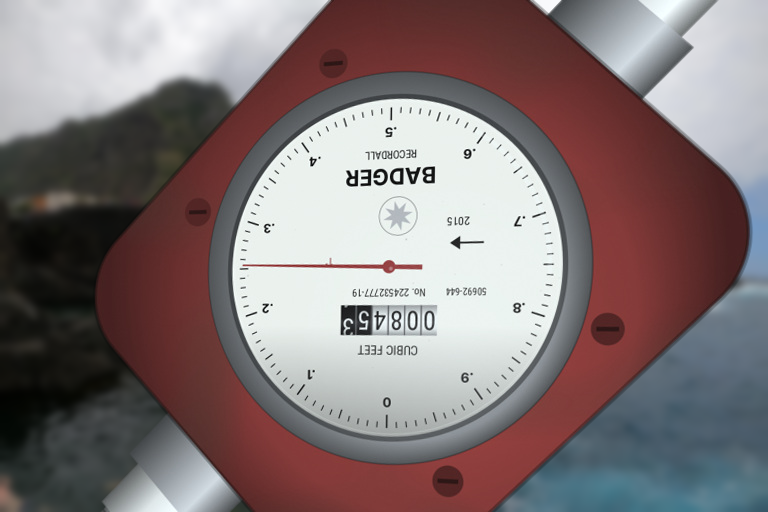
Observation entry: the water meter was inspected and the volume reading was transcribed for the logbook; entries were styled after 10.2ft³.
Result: 8453.25ft³
